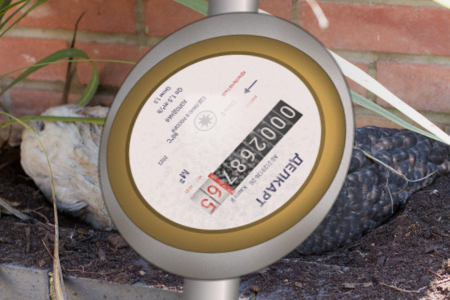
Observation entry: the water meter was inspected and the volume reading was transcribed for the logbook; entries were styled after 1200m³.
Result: 2687.65m³
